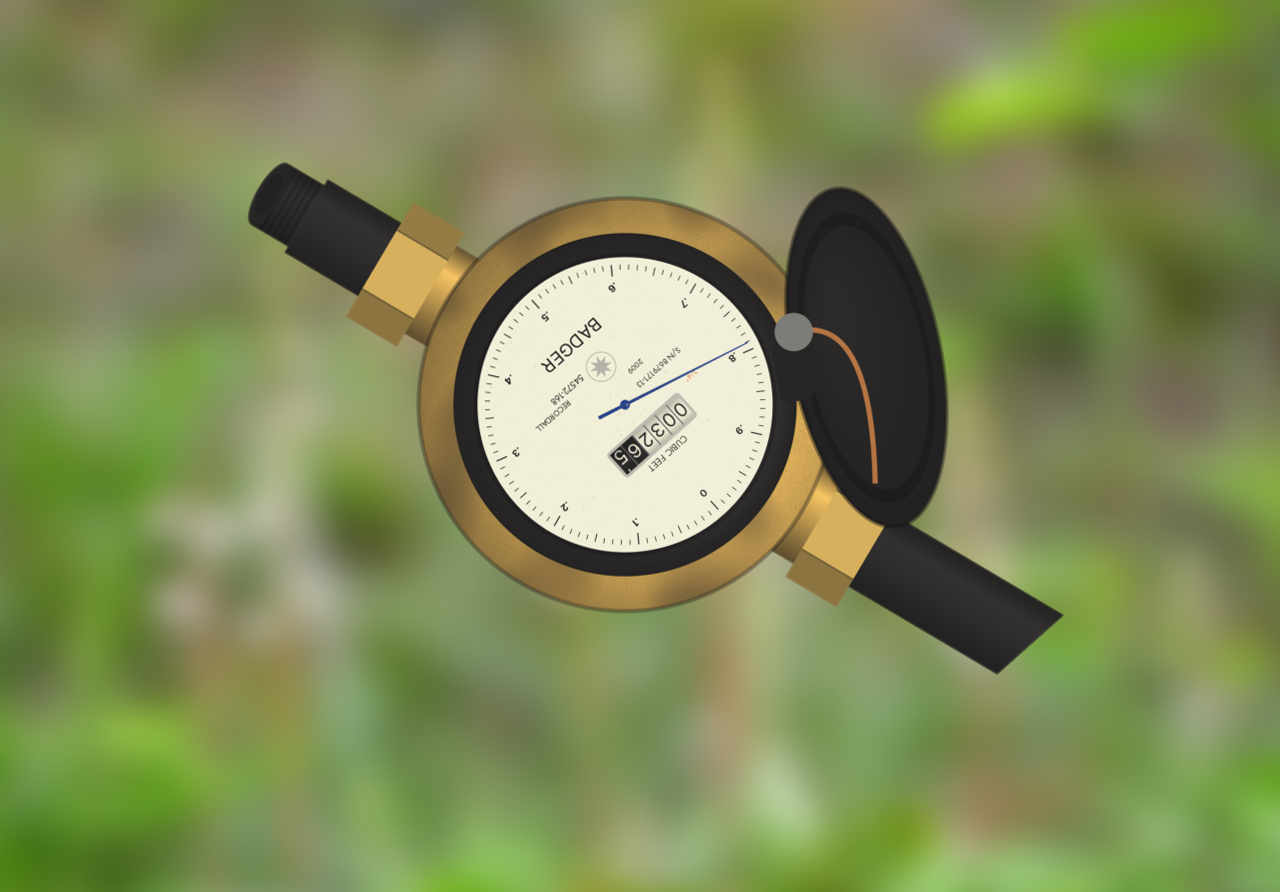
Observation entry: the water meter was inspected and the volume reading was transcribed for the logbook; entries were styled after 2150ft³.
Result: 3264.79ft³
